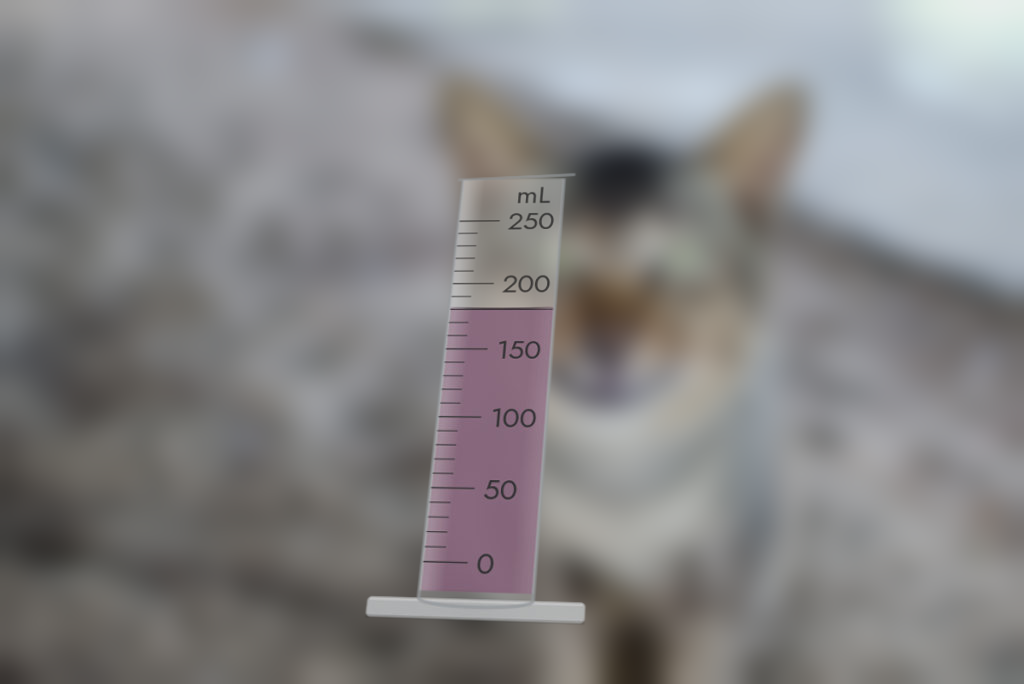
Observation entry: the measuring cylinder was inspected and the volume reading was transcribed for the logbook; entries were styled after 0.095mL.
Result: 180mL
